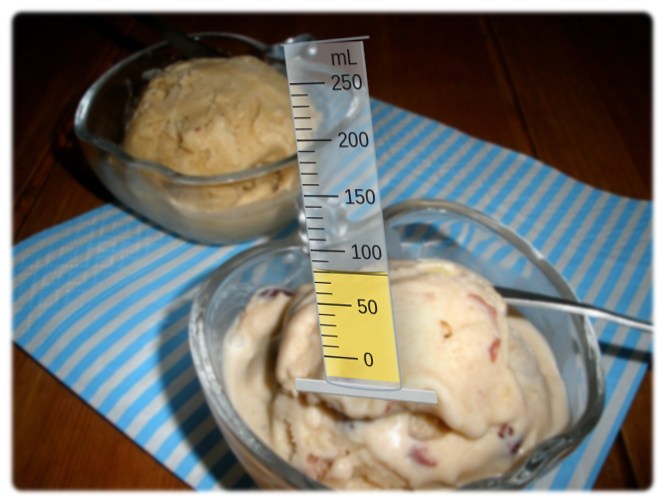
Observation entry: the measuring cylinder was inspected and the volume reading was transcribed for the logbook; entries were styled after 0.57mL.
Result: 80mL
